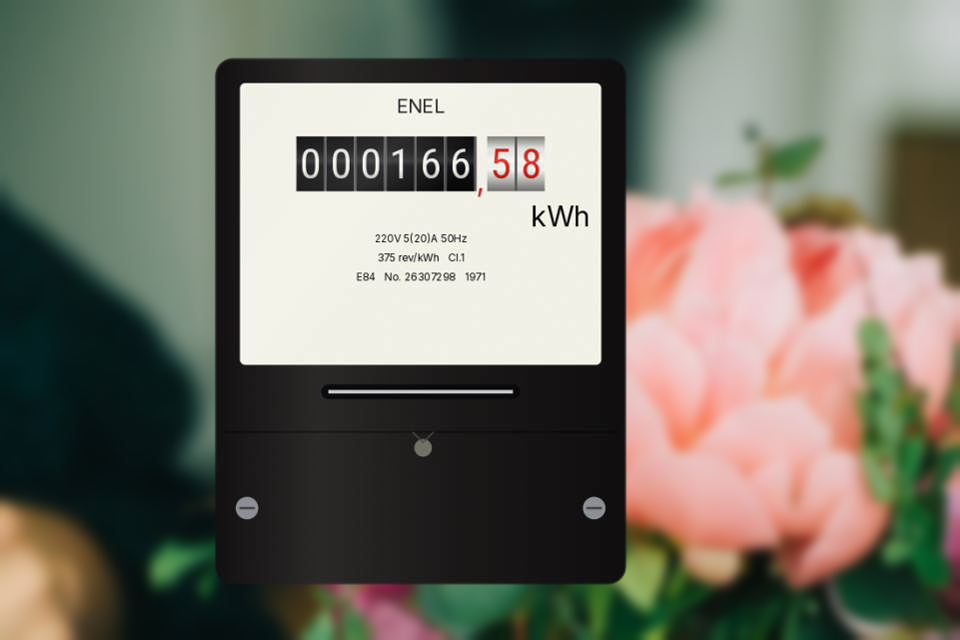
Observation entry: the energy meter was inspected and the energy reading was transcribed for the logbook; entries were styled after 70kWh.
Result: 166.58kWh
